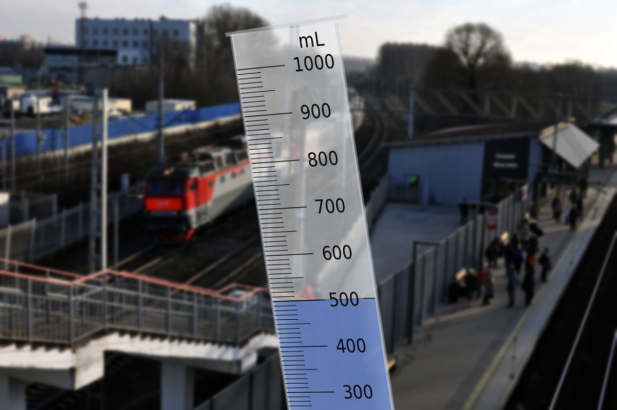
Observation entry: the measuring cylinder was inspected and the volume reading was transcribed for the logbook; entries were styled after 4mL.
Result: 500mL
